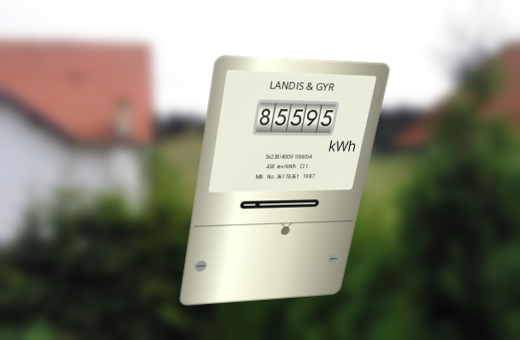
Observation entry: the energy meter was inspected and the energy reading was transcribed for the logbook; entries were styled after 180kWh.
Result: 85595kWh
